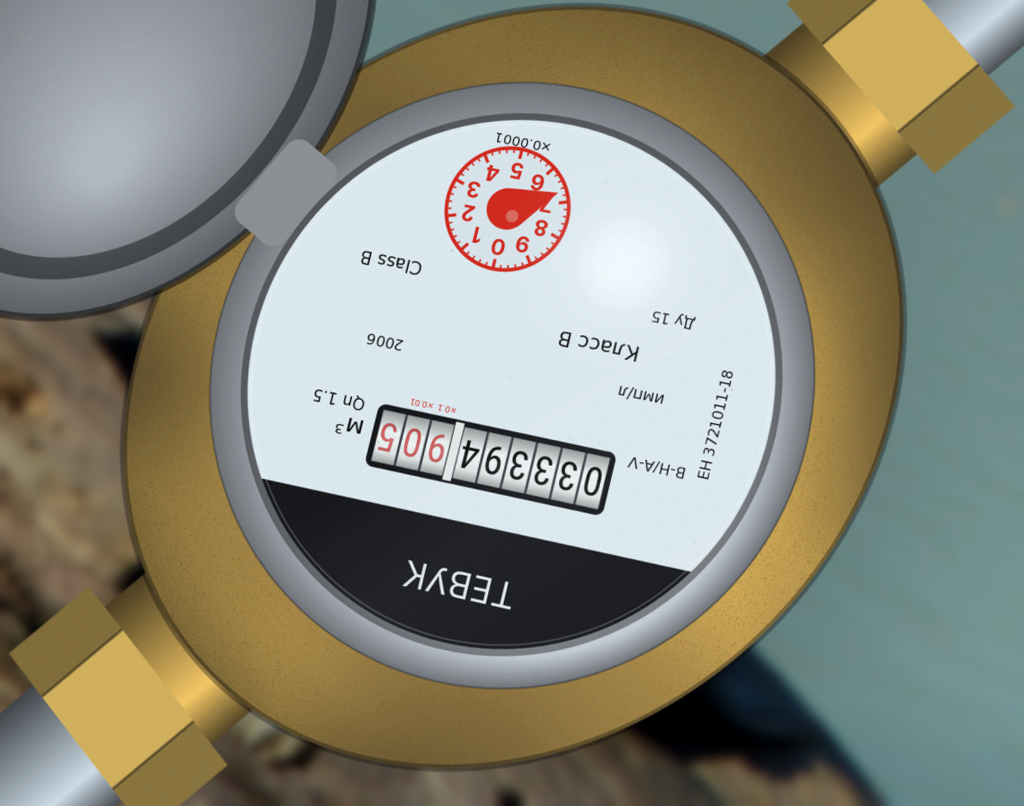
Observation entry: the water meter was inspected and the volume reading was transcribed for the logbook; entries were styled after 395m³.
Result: 33394.9056m³
